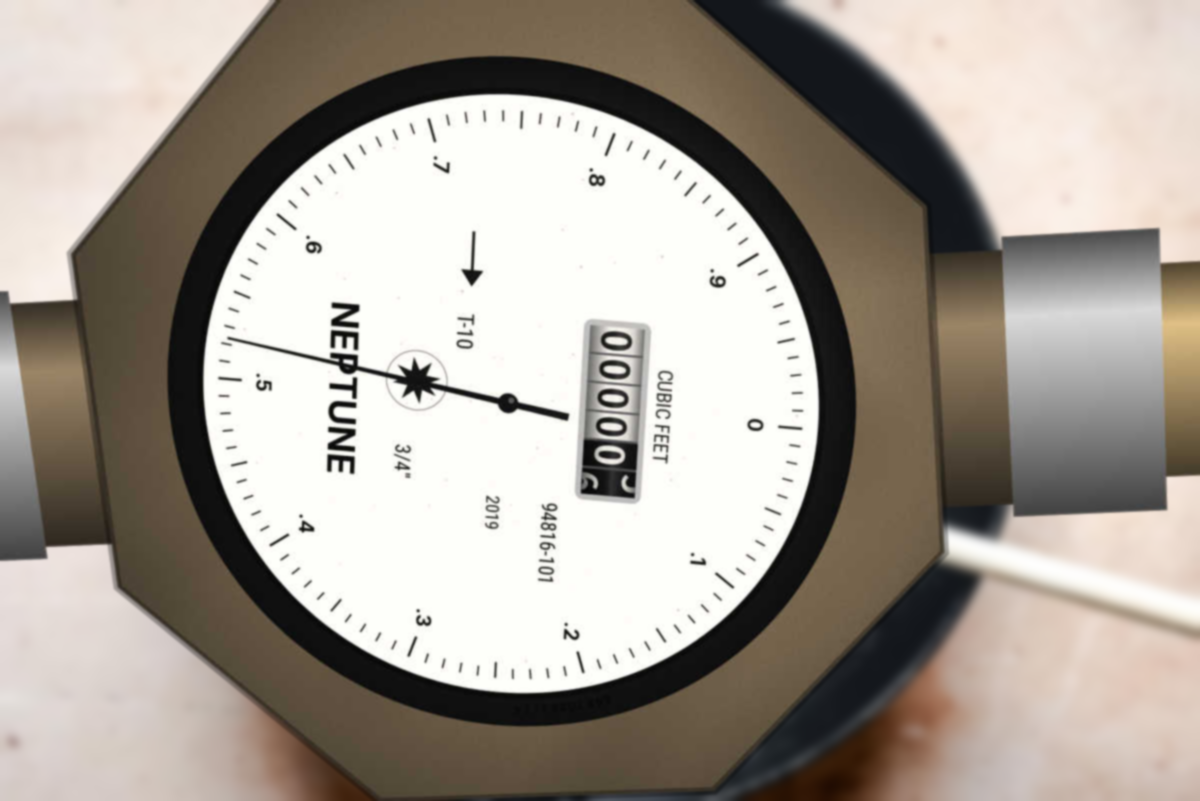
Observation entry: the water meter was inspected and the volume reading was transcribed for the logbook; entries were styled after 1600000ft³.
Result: 5.52ft³
